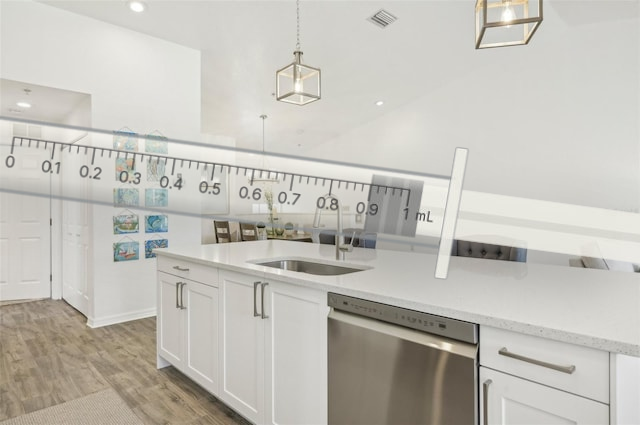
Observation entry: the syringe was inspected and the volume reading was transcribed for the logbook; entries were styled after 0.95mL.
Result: 0.9mL
